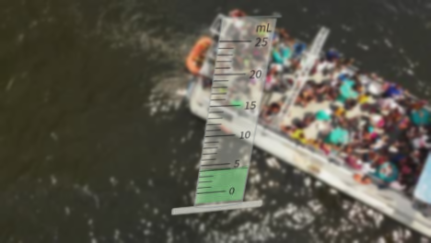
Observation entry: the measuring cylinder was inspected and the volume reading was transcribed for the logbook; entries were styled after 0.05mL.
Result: 4mL
